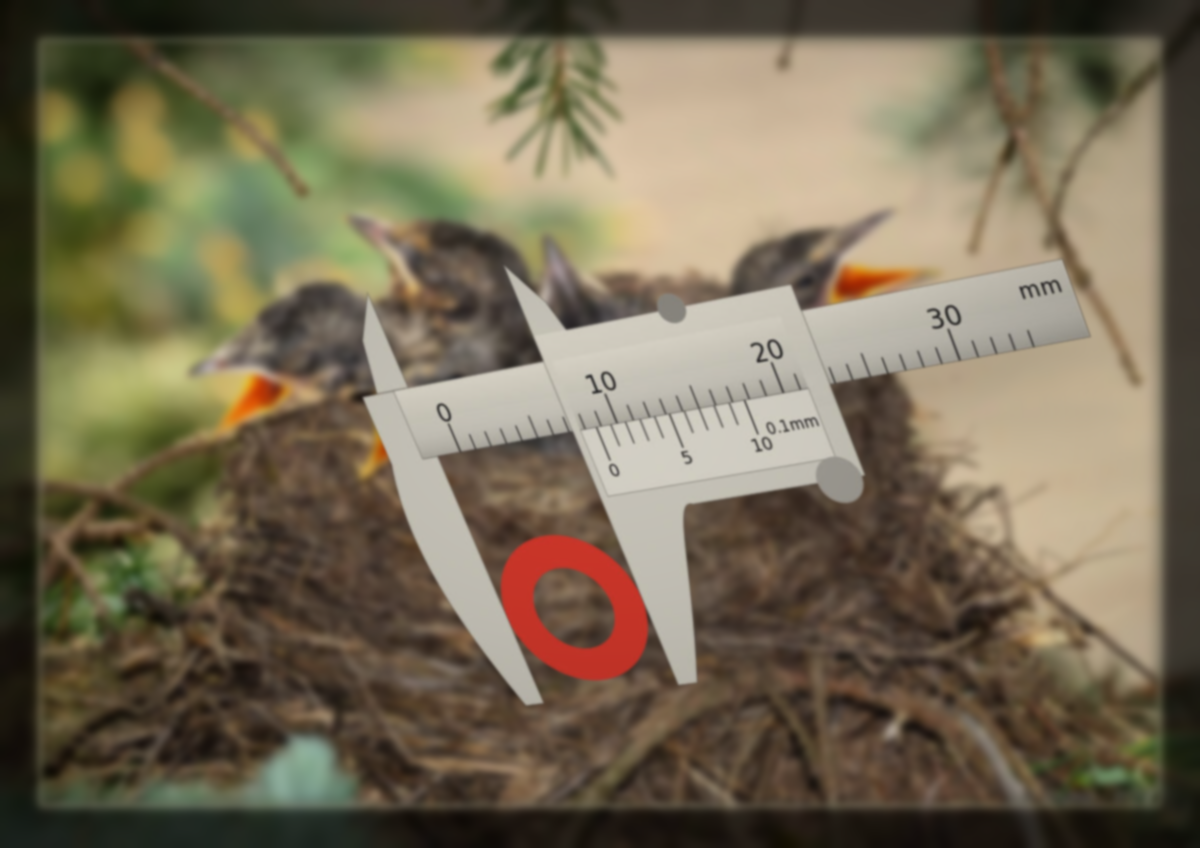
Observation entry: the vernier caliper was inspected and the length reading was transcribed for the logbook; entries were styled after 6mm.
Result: 8.7mm
